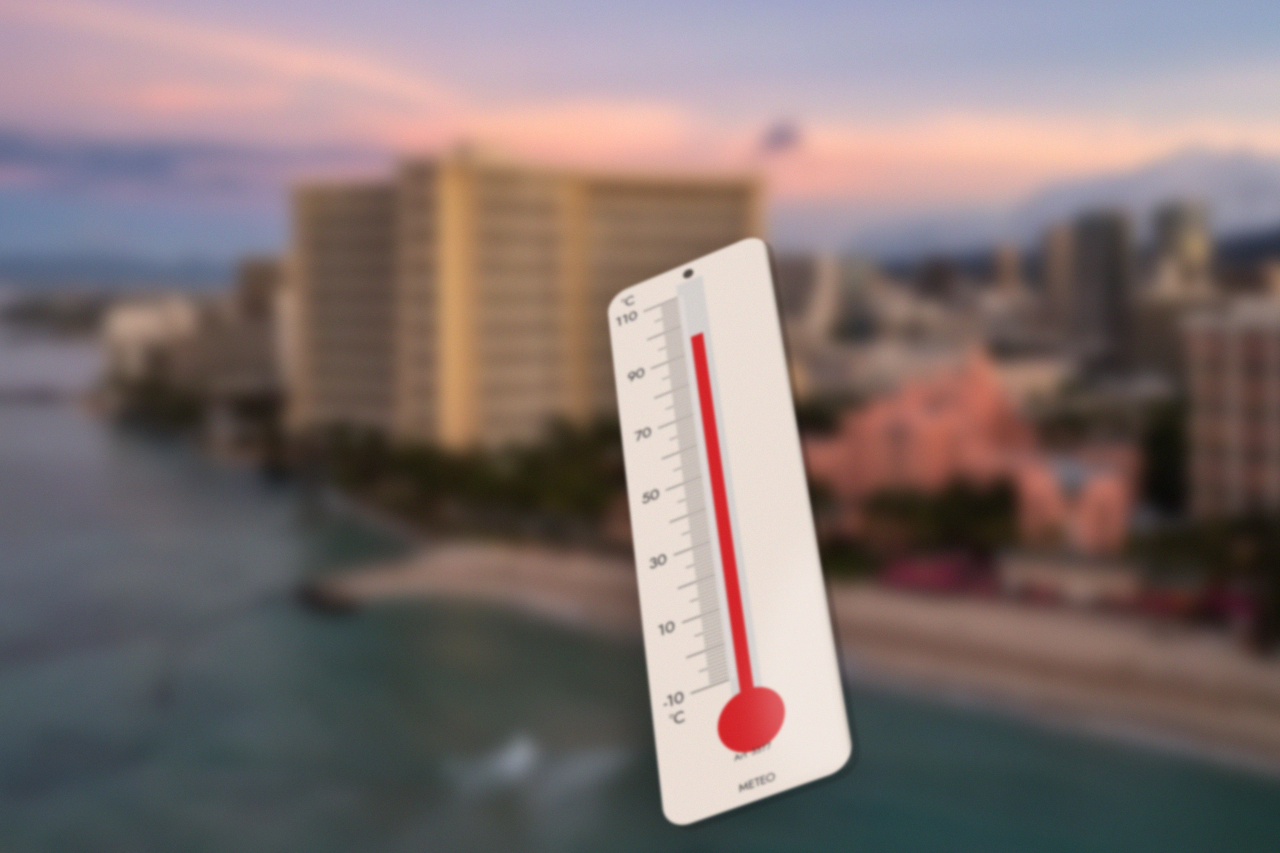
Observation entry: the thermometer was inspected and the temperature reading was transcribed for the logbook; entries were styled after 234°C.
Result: 95°C
